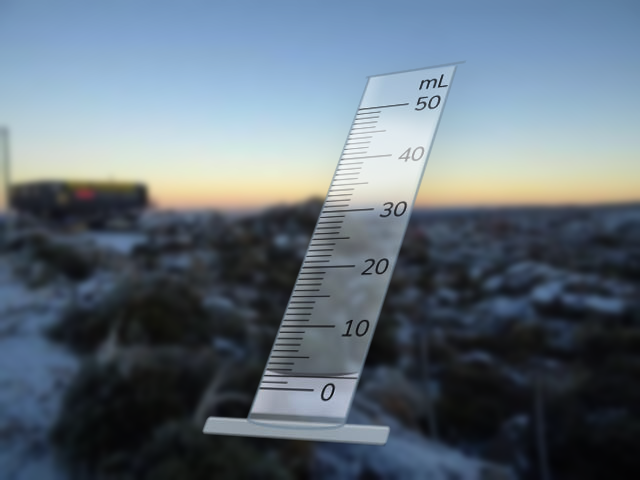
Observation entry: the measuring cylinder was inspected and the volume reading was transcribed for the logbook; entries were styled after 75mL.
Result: 2mL
